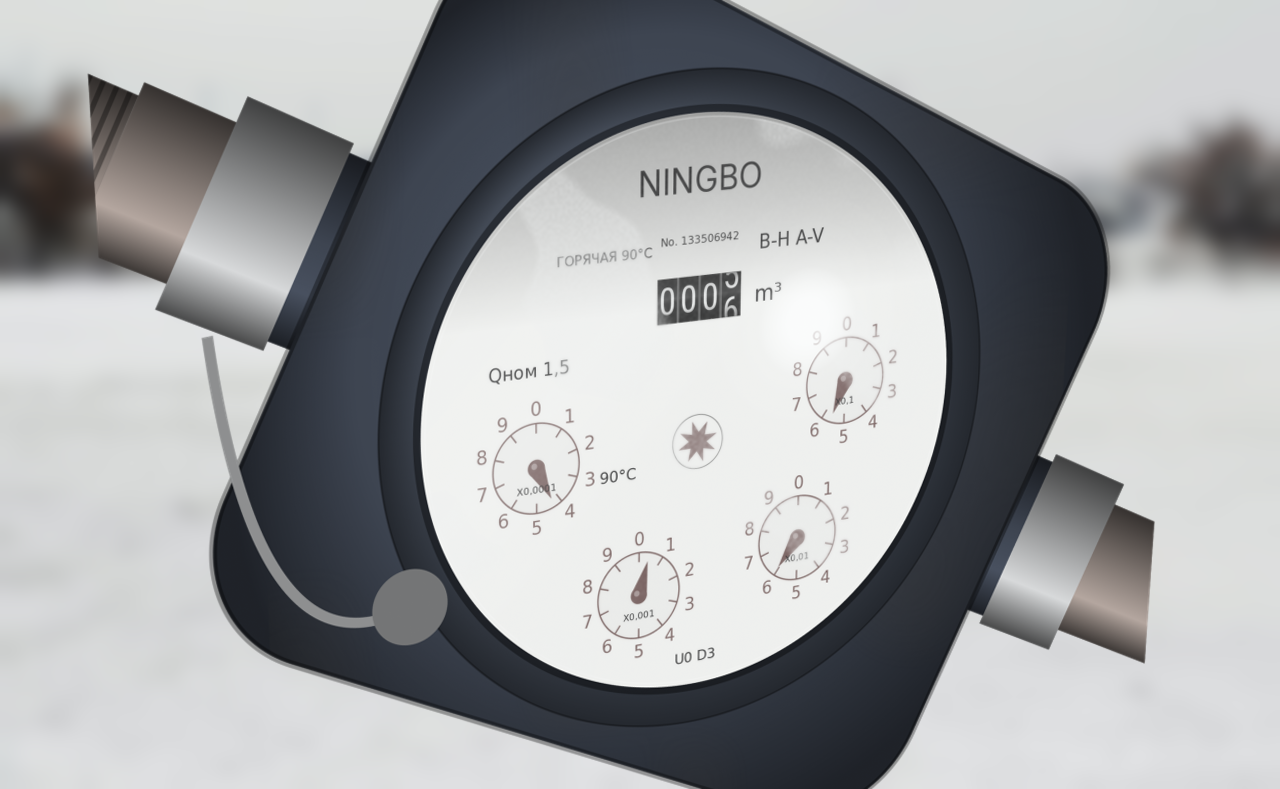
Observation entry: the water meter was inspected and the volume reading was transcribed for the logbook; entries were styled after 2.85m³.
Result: 5.5604m³
